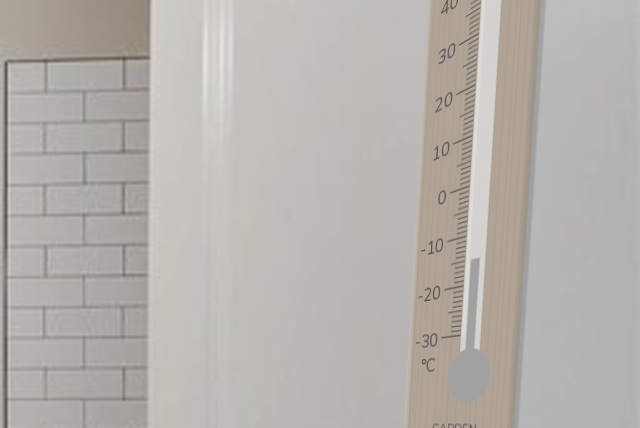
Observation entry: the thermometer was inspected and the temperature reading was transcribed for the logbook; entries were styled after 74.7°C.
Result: -15°C
